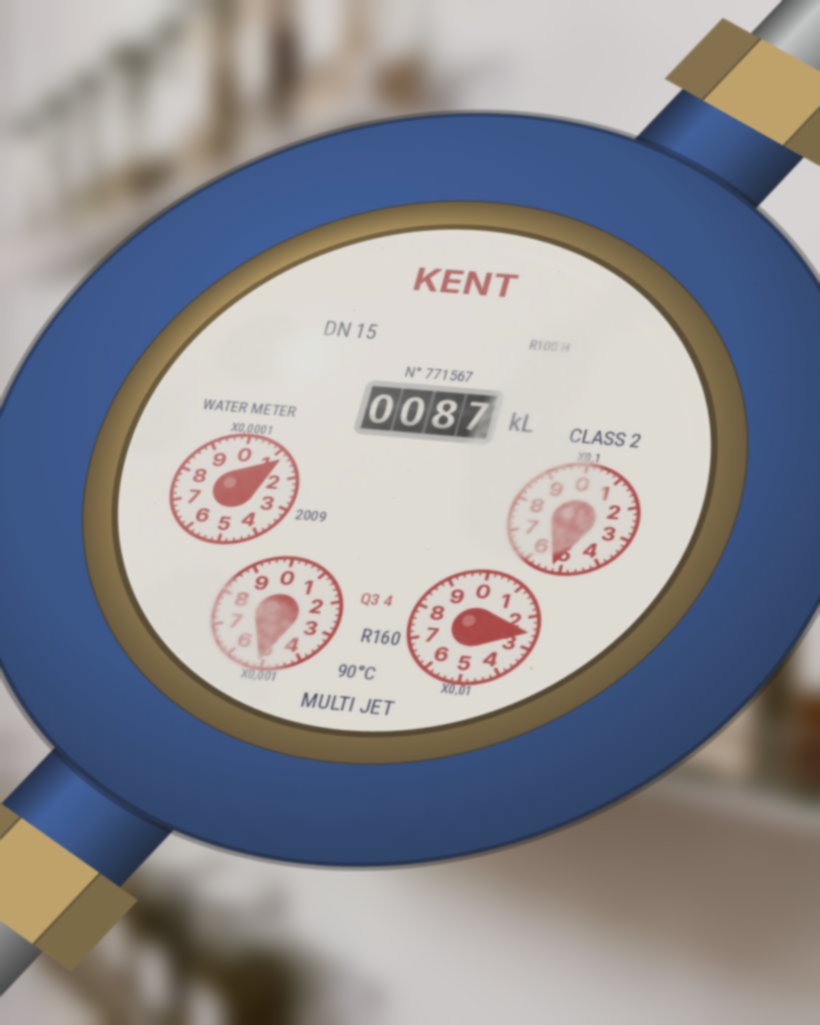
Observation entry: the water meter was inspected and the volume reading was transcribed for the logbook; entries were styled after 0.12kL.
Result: 87.5251kL
